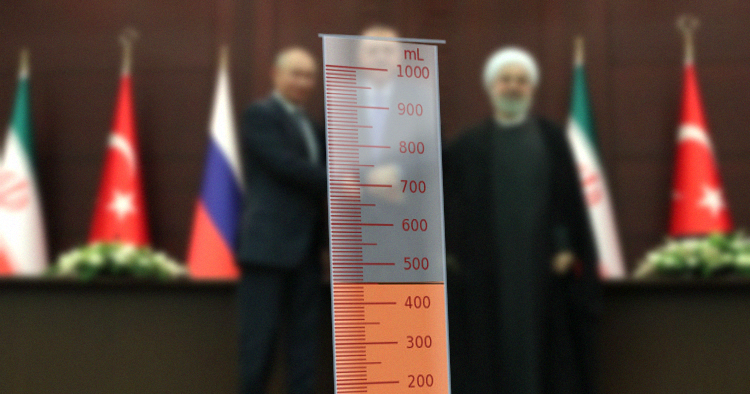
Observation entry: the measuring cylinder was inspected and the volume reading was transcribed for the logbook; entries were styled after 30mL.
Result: 450mL
